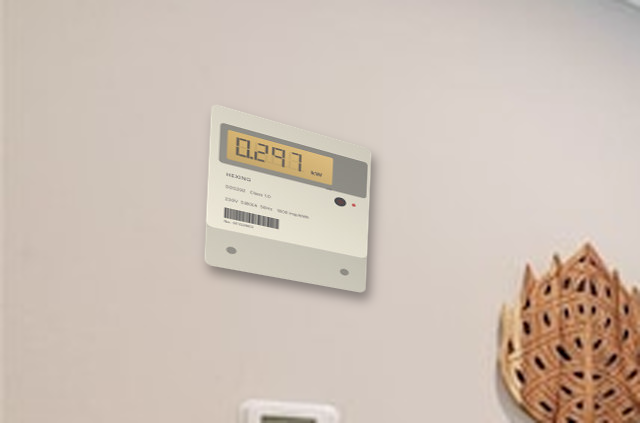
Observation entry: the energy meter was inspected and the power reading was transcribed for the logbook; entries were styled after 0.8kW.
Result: 0.297kW
